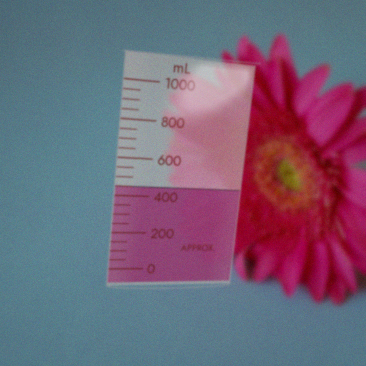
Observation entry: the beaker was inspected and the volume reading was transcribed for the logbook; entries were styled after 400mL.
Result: 450mL
